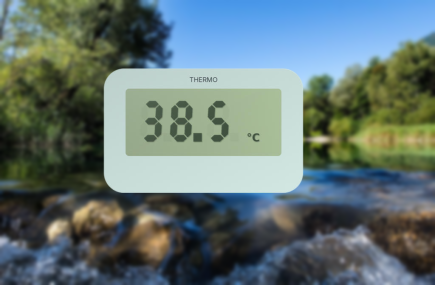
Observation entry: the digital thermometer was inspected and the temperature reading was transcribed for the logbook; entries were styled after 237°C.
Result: 38.5°C
